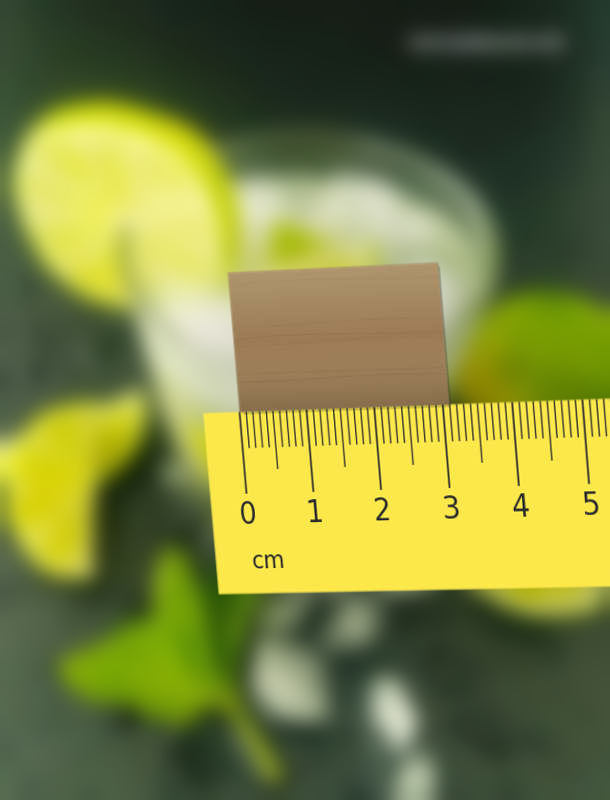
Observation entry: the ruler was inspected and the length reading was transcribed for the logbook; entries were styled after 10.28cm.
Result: 3.1cm
